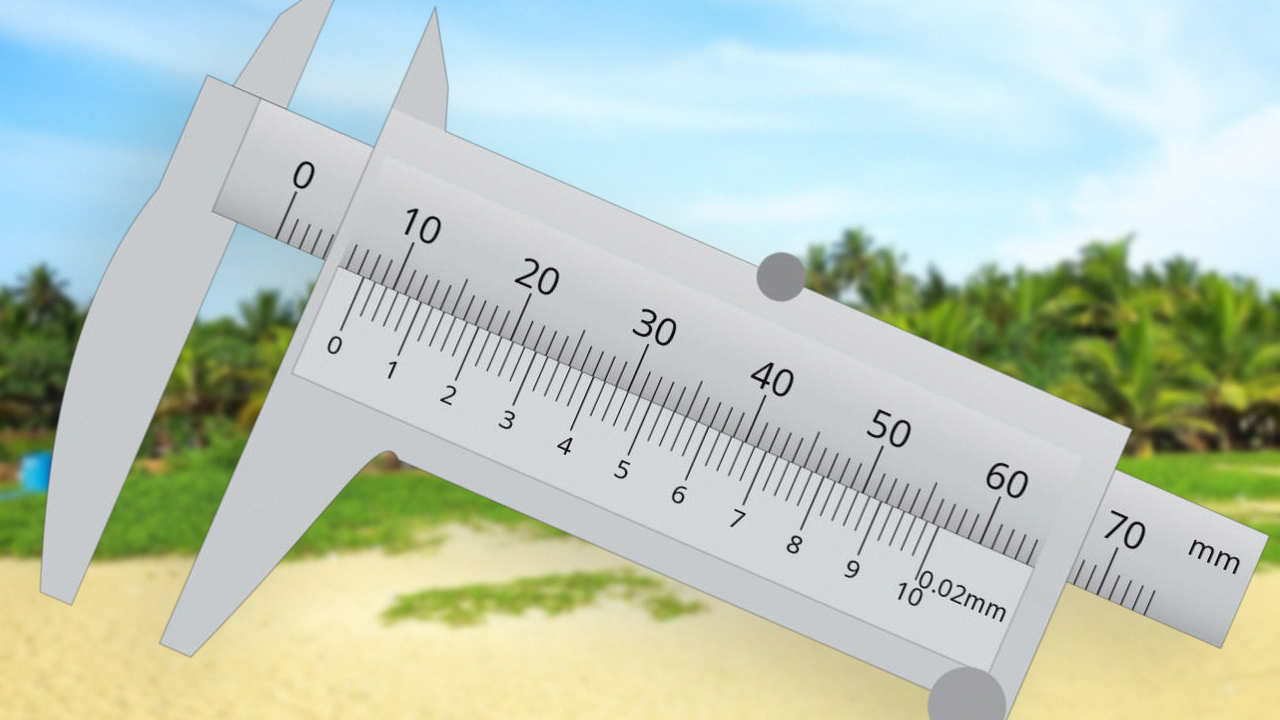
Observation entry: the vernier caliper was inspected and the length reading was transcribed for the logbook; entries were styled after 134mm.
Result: 7.5mm
